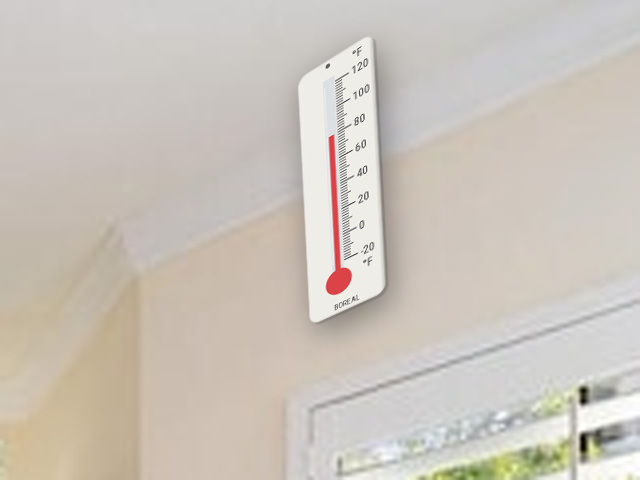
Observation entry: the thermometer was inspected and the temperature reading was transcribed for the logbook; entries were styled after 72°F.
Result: 80°F
